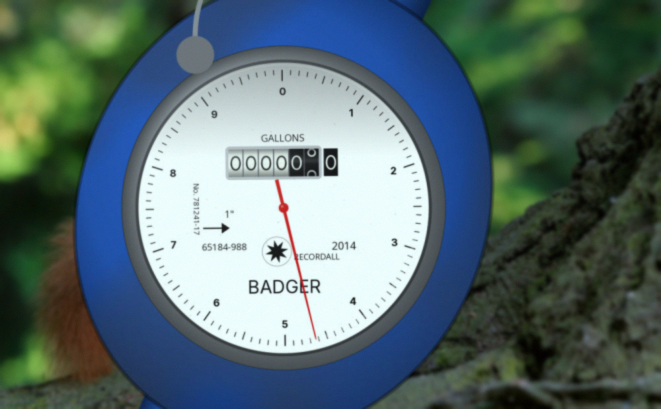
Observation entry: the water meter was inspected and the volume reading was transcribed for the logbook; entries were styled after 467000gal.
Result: 84.6gal
